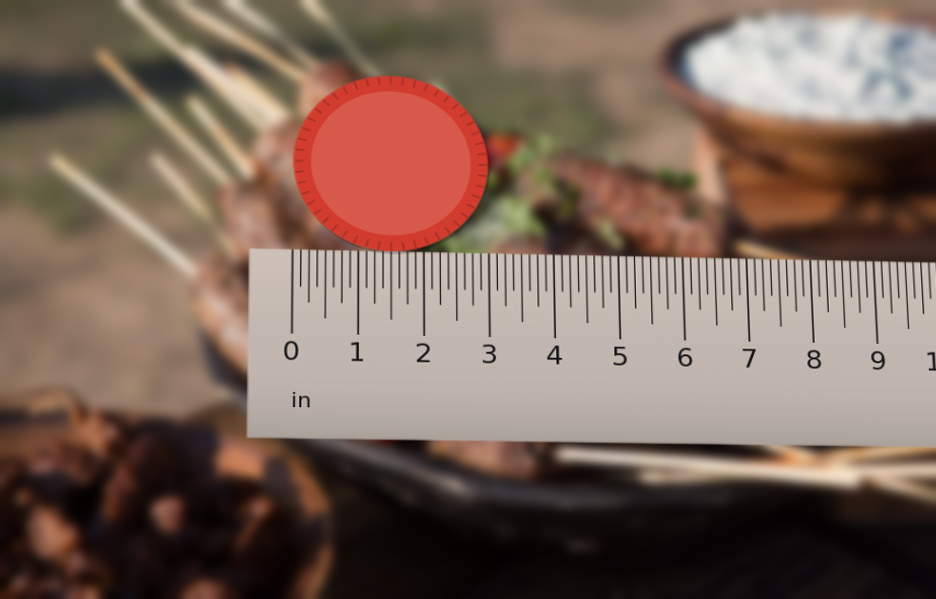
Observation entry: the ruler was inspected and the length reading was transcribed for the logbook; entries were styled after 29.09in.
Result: 3in
